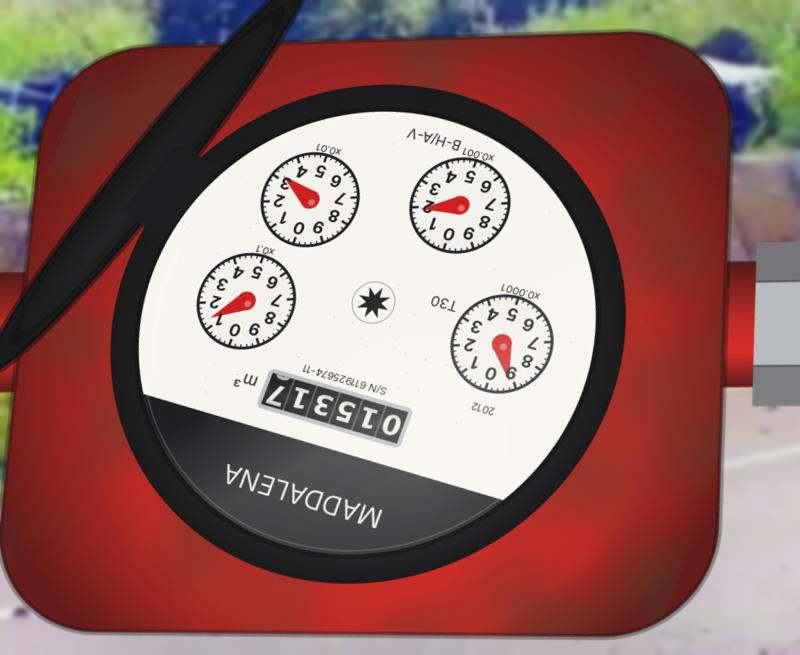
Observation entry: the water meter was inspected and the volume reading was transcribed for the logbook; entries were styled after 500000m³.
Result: 15317.1319m³
